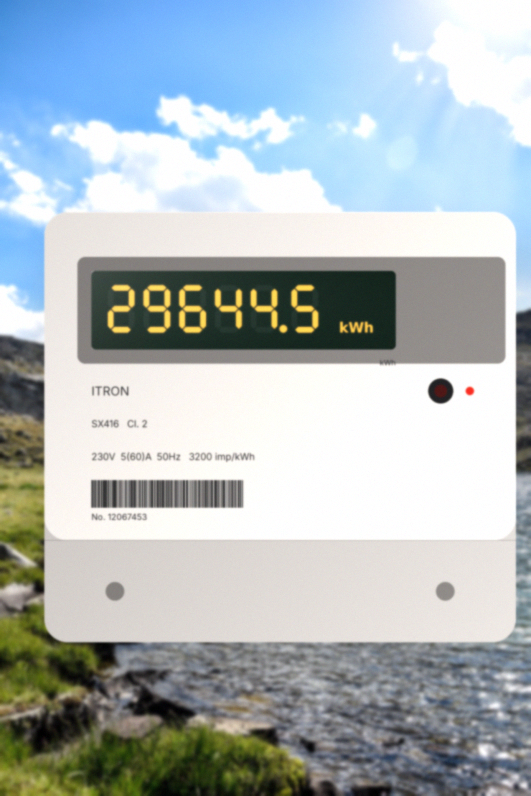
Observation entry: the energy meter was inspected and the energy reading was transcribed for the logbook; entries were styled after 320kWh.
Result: 29644.5kWh
